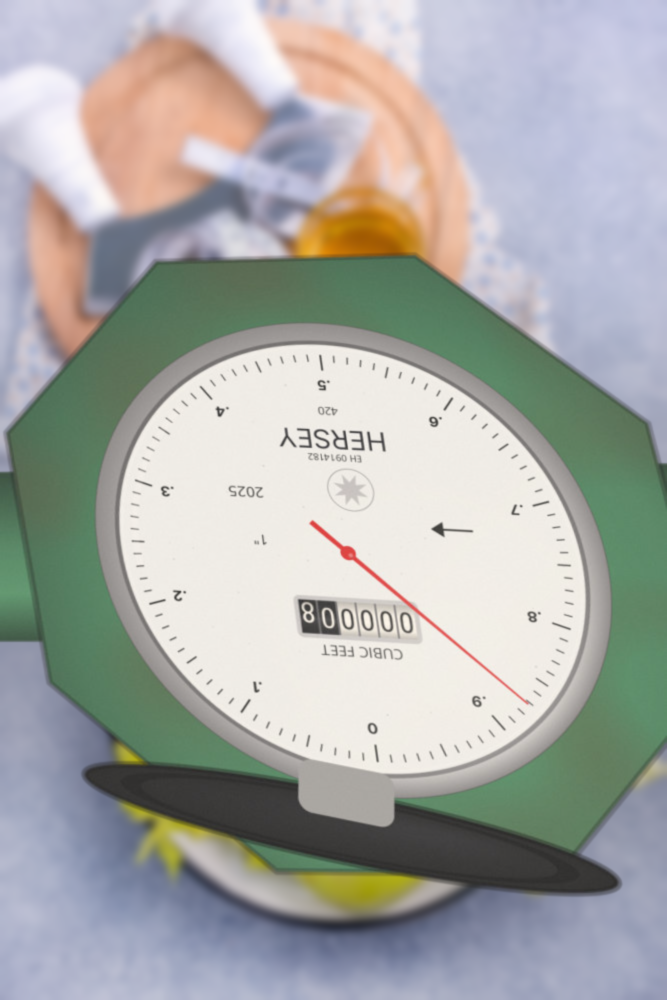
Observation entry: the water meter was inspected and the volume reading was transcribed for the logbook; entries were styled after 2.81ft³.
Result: 7.87ft³
